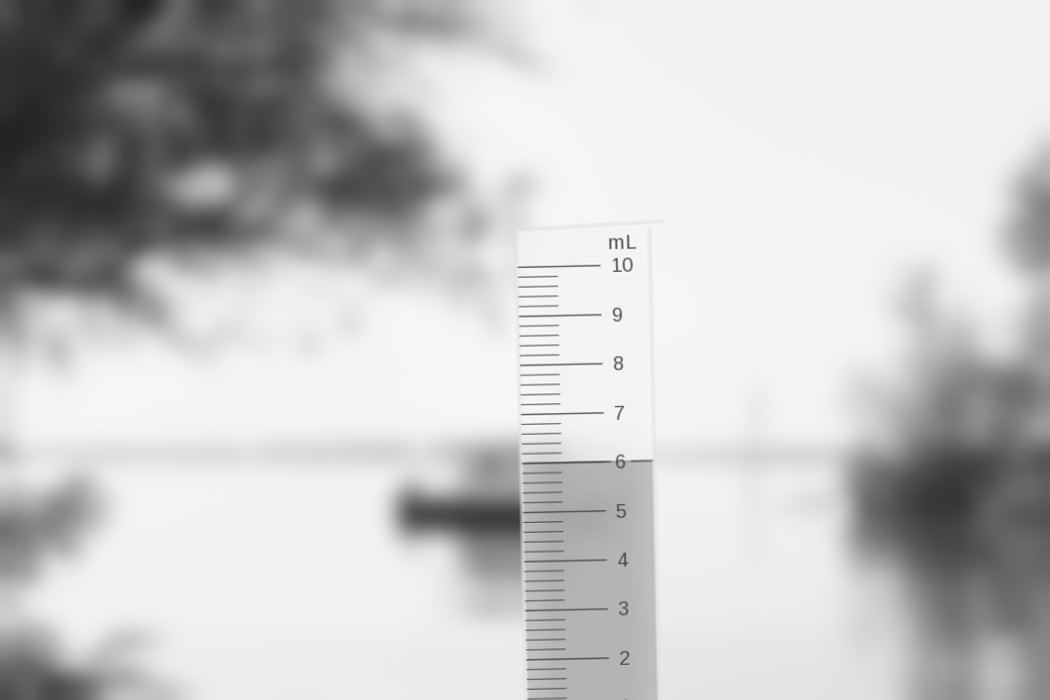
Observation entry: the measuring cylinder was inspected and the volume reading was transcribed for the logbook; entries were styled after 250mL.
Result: 6mL
